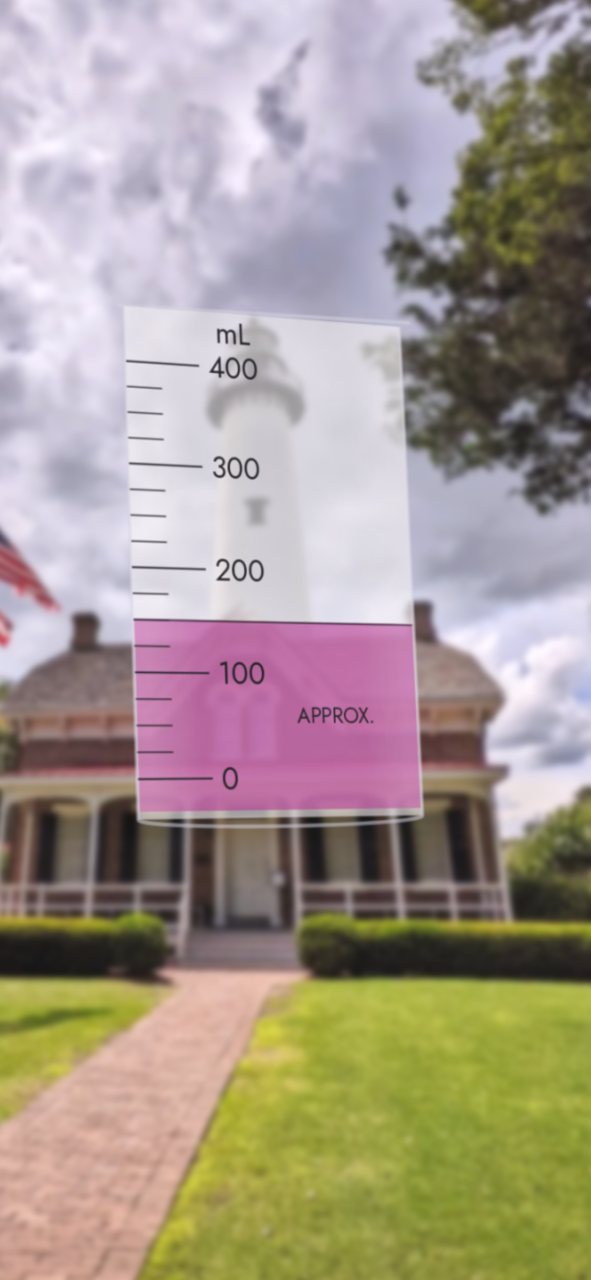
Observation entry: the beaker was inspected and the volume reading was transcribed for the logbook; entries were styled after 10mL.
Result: 150mL
